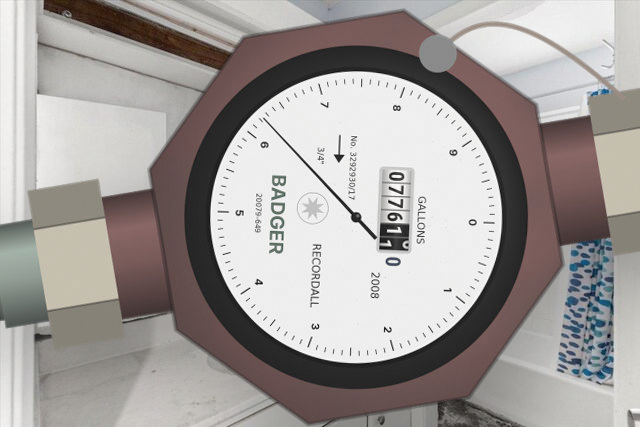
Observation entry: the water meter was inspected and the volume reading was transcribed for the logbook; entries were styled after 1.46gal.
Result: 776106.2gal
